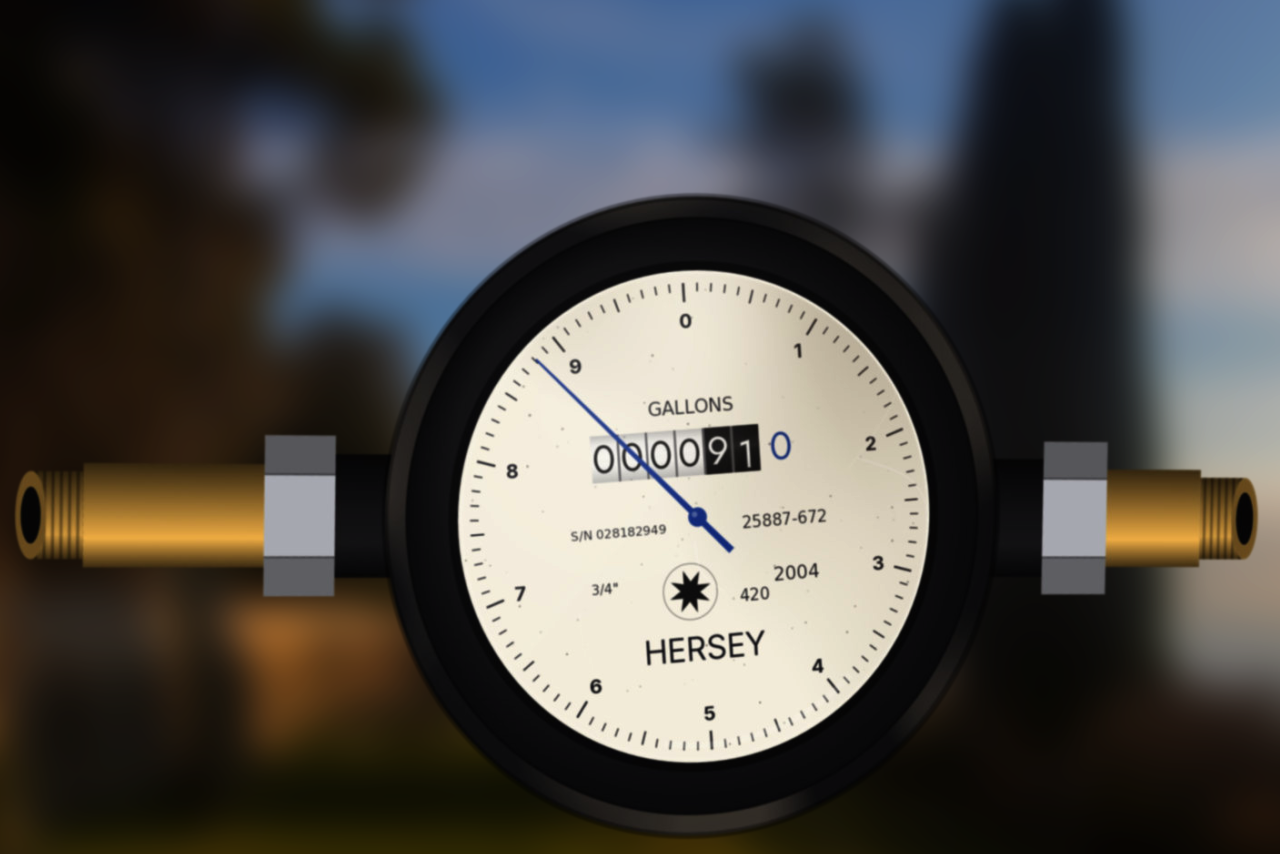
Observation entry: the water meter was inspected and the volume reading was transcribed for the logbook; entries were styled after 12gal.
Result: 908.8gal
